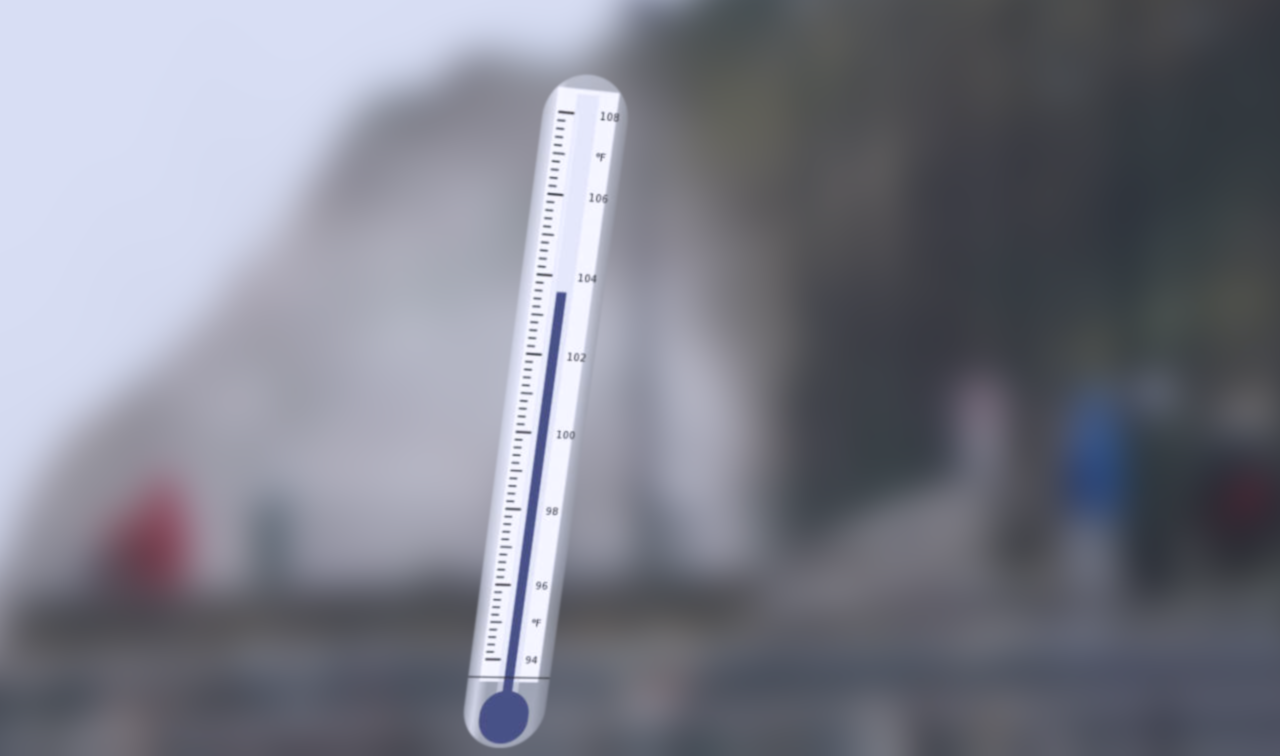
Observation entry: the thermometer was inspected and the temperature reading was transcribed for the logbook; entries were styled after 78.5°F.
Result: 103.6°F
